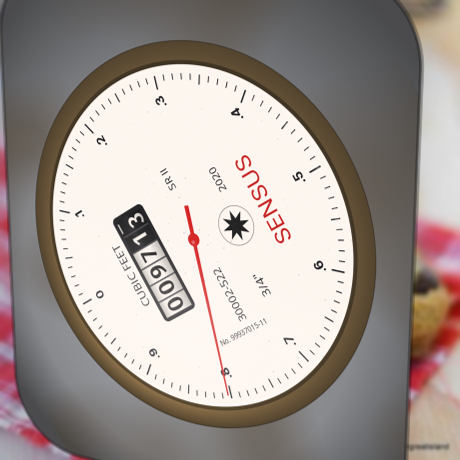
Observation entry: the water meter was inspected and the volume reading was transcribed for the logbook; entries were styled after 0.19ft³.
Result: 9712.80ft³
